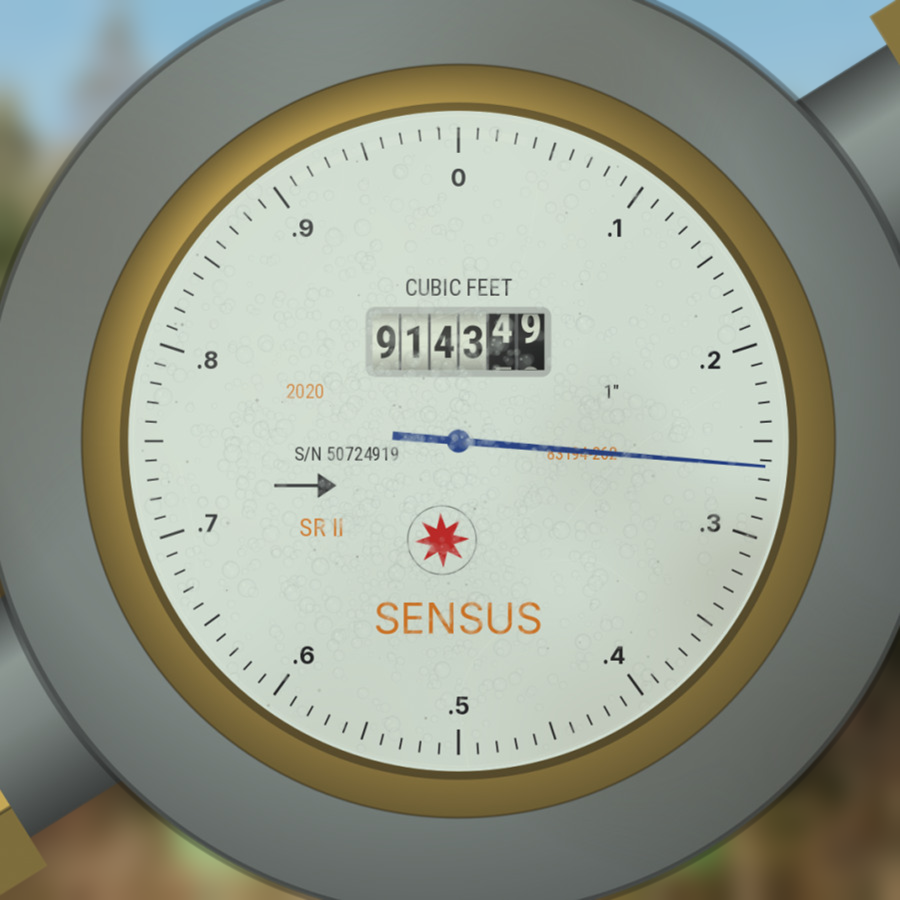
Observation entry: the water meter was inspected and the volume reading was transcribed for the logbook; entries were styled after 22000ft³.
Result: 914349.26ft³
